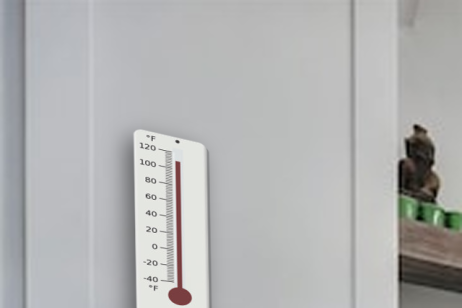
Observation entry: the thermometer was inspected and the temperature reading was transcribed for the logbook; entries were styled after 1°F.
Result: 110°F
